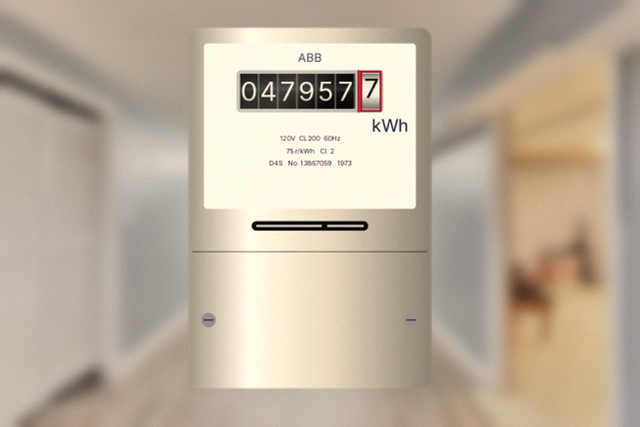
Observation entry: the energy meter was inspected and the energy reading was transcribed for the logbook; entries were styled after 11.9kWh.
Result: 47957.7kWh
